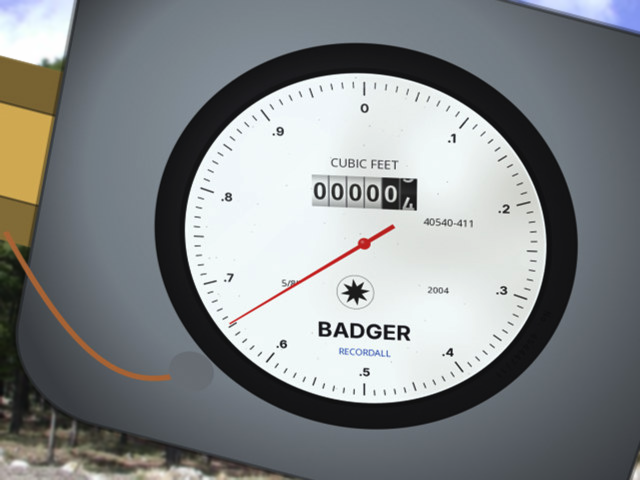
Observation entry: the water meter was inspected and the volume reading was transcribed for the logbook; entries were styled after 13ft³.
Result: 3.65ft³
